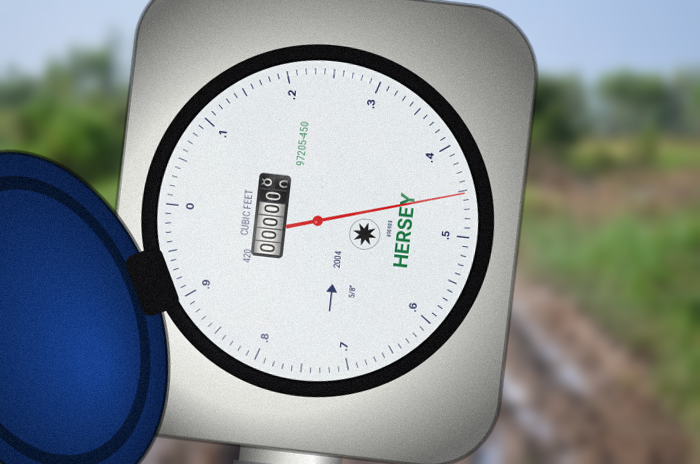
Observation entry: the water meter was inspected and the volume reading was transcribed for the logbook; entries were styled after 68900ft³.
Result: 8.45ft³
